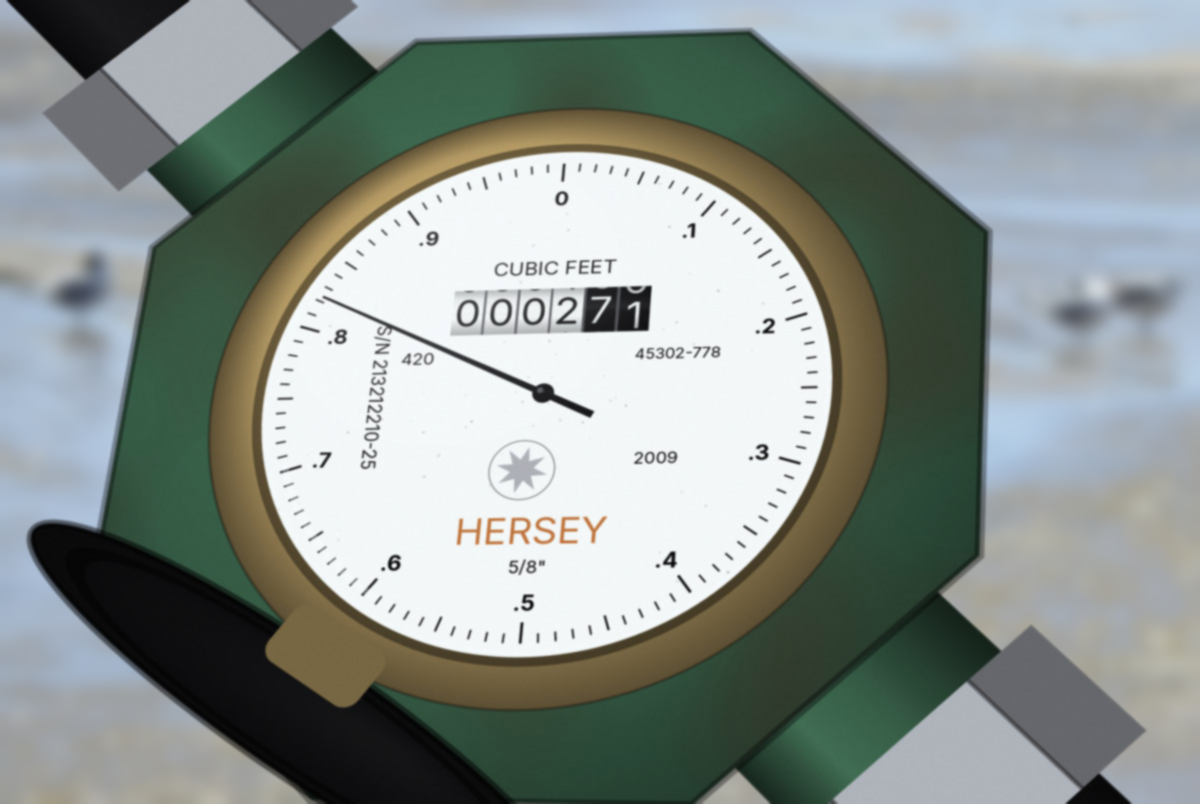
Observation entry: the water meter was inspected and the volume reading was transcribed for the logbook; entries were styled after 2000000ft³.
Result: 270.82ft³
